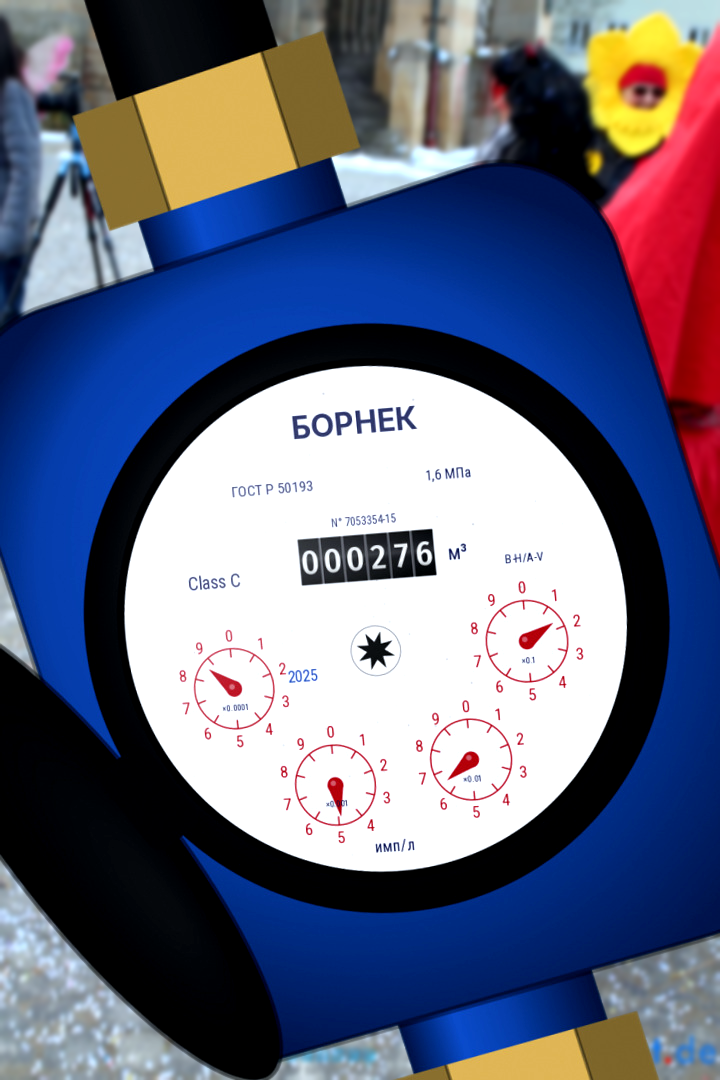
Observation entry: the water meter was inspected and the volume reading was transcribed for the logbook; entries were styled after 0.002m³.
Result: 276.1648m³
